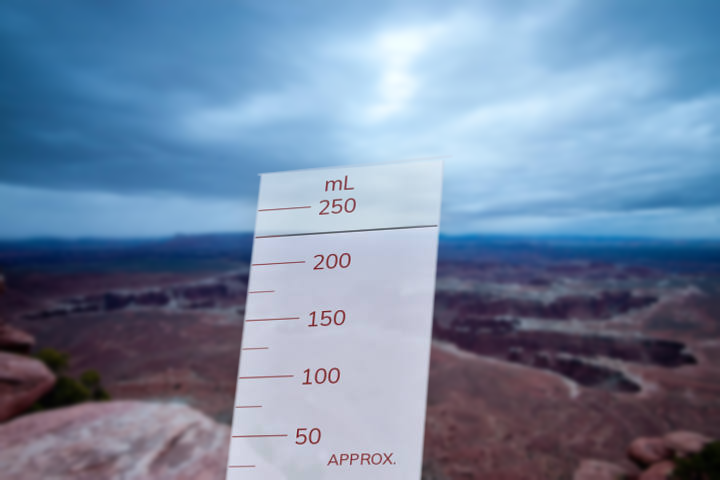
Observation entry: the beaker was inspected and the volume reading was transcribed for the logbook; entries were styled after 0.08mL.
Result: 225mL
